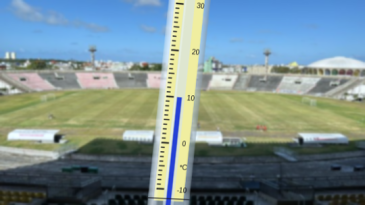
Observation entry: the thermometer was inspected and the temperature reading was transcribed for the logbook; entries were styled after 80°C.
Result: 10°C
